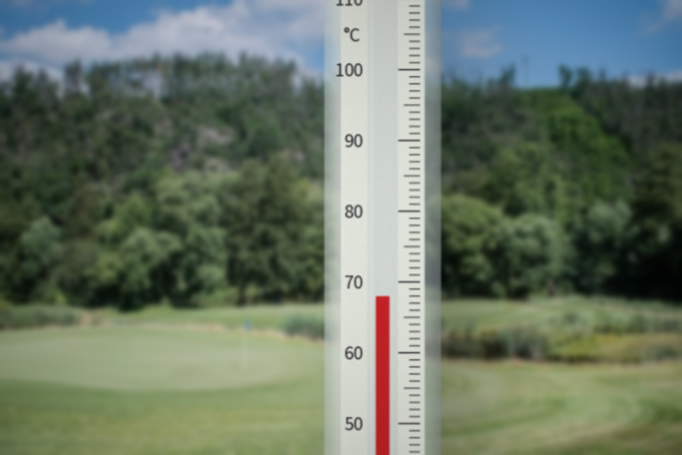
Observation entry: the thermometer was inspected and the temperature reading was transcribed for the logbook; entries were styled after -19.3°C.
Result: 68°C
